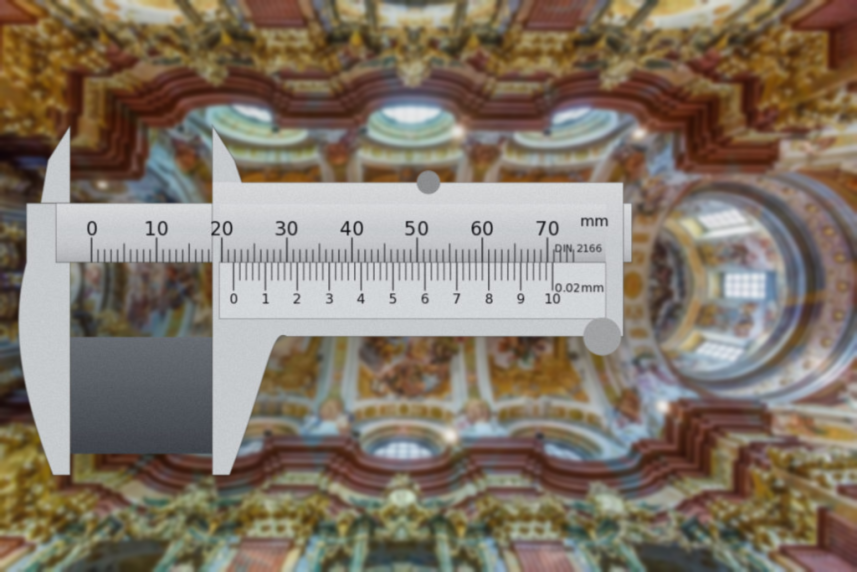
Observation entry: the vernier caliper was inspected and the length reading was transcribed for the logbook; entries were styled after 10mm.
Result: 21.8mm
